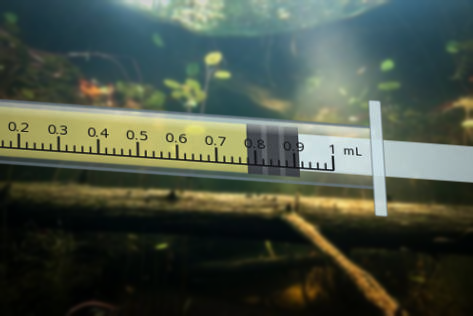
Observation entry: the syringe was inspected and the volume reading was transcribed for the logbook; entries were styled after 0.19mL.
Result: 0.78mL
